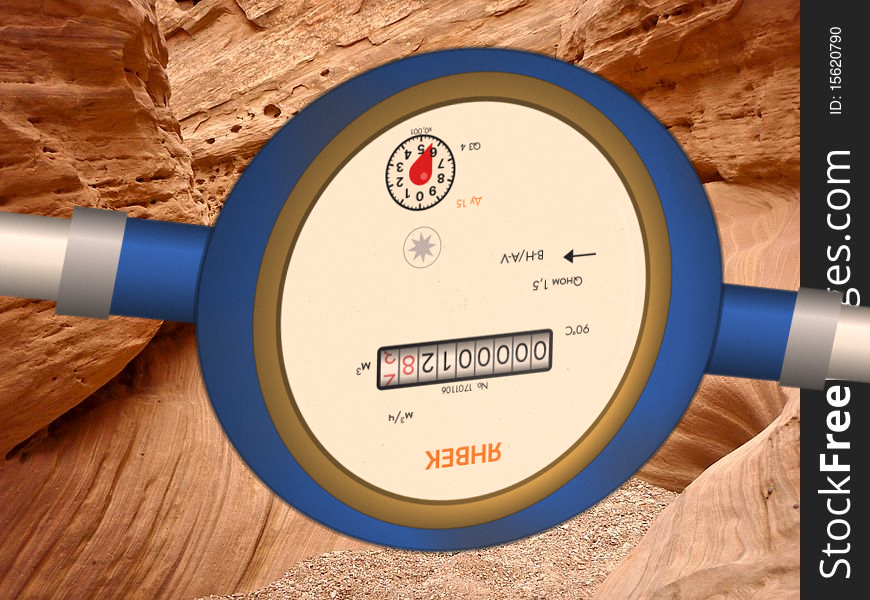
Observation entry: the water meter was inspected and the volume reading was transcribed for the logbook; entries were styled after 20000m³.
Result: 12.825m³
